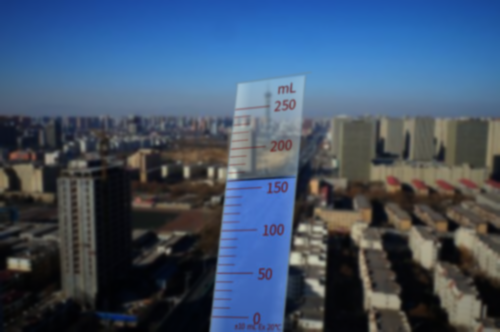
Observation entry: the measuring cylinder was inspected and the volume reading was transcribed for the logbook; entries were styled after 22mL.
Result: 160mL
